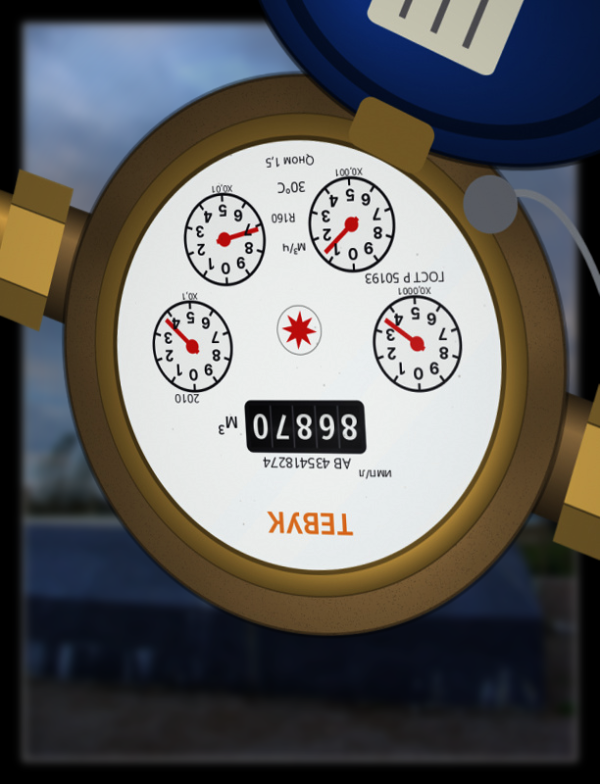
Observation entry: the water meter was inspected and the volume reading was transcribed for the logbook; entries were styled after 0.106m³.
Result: 86870.3713m³
